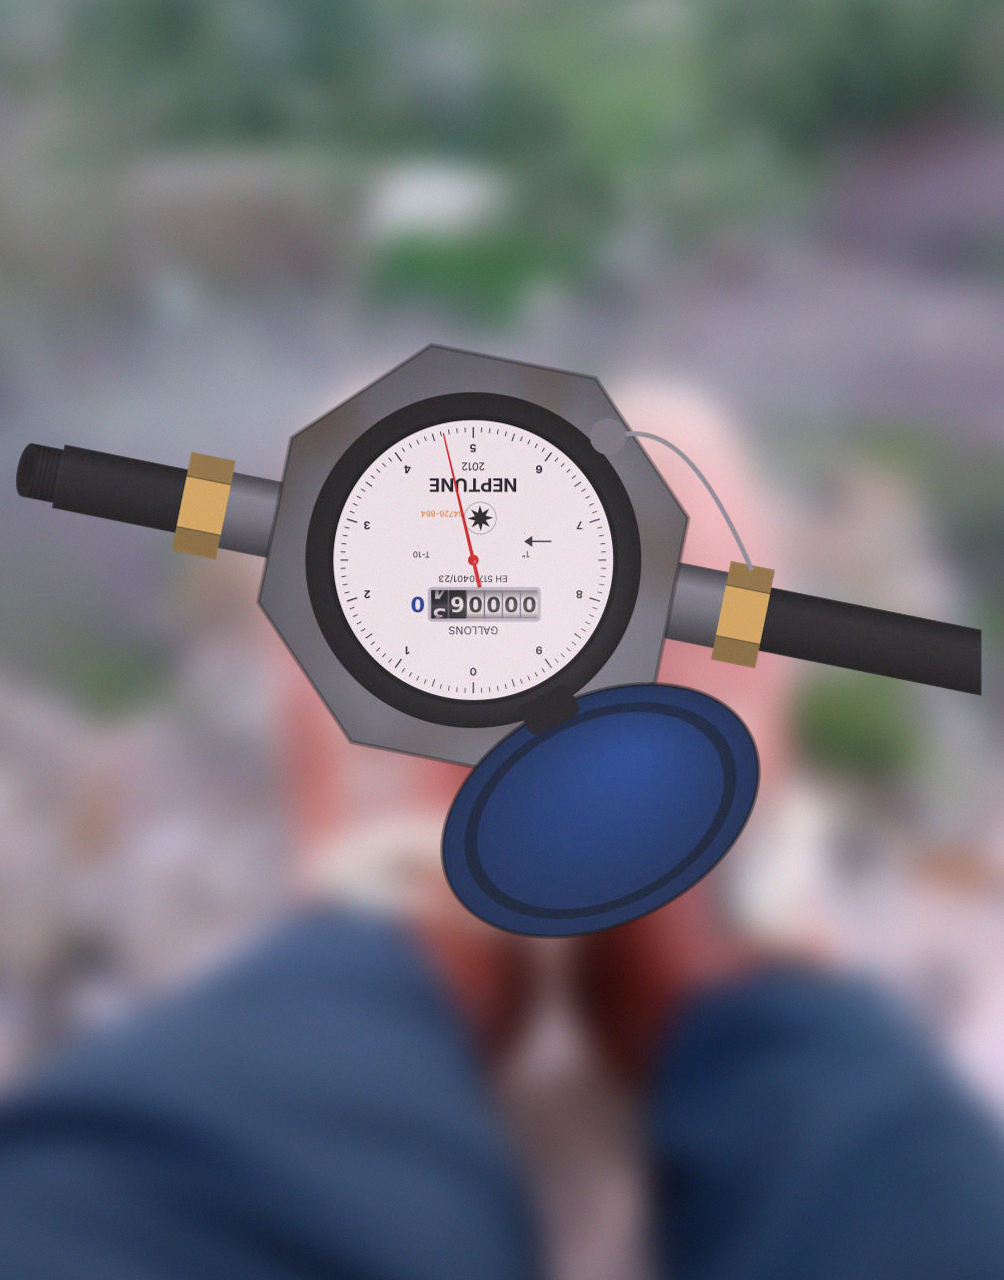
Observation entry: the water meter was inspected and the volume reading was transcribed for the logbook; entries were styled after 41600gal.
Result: 634.6gal
